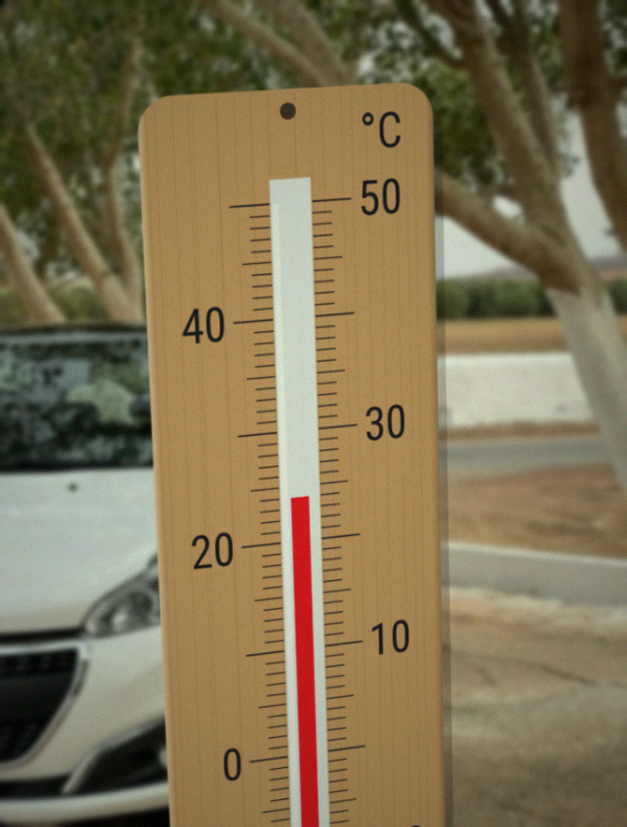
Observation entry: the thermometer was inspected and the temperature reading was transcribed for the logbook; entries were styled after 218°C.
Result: 24°C
